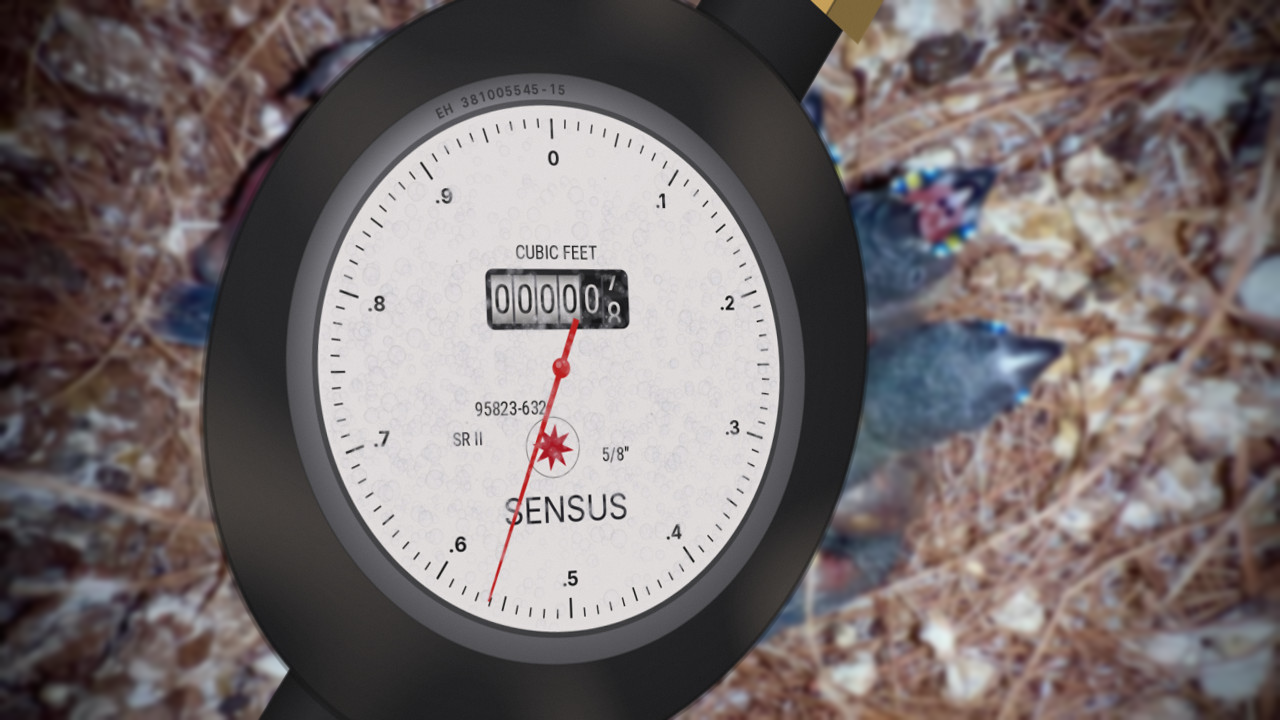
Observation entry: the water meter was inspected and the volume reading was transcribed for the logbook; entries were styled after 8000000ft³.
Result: 7.56ft³
